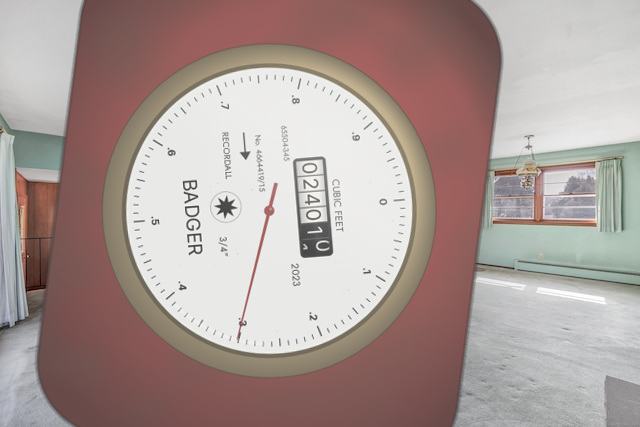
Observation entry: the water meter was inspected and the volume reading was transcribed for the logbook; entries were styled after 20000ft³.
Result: 24010.30ft³
